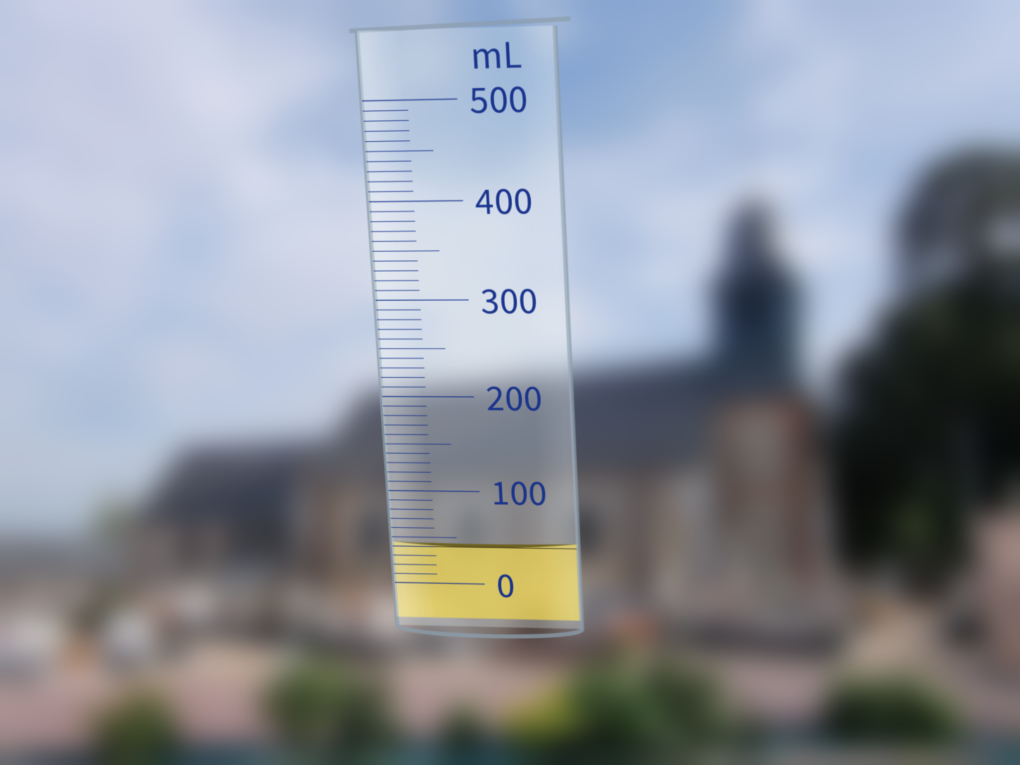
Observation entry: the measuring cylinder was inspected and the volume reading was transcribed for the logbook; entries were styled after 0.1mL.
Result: 40mL
